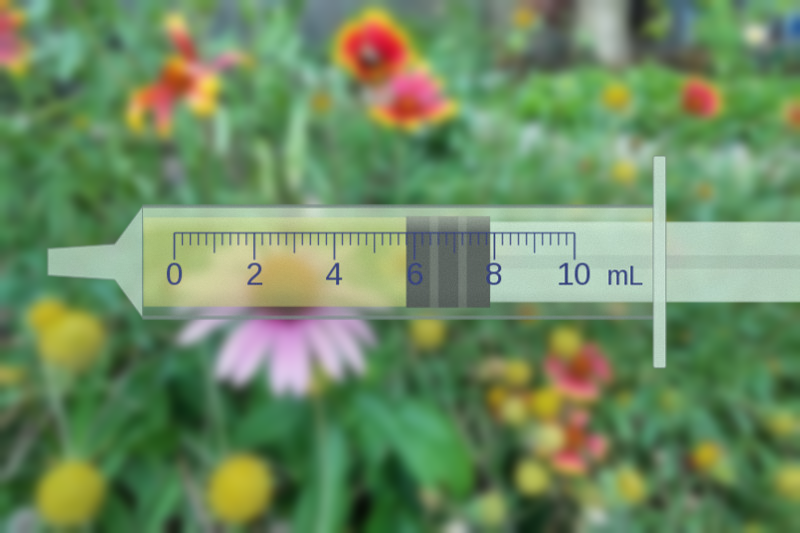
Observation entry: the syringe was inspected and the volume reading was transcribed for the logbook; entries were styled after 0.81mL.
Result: 5.8mL
